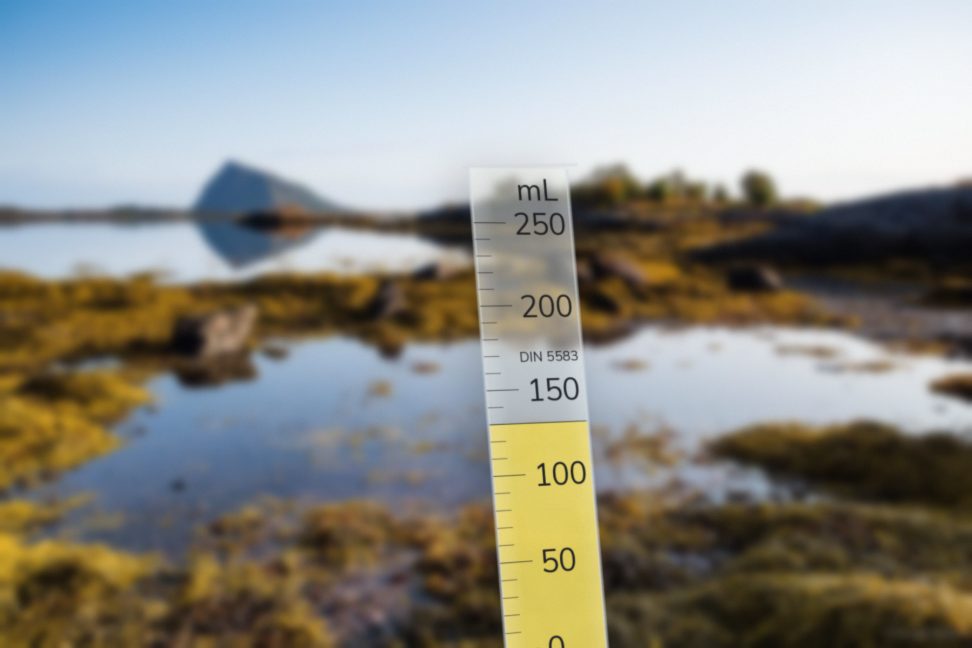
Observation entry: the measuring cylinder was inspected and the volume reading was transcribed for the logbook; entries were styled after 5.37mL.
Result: 130mL
